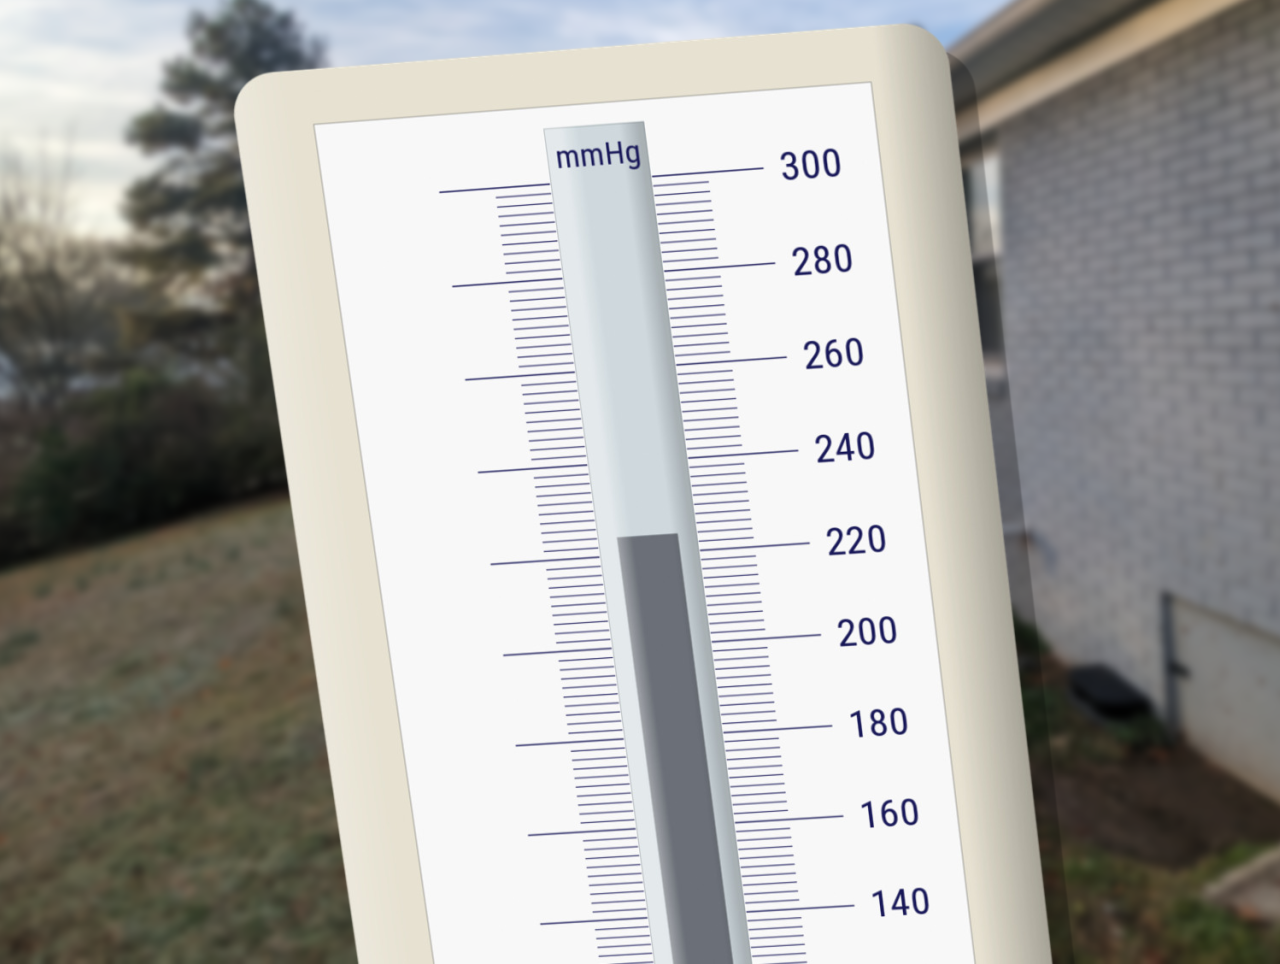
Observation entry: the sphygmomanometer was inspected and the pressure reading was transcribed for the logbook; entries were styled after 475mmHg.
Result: 224mmHg
